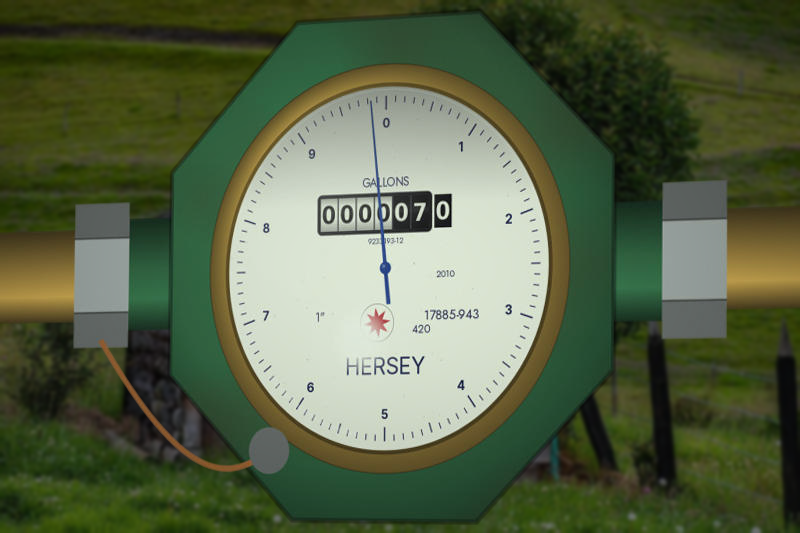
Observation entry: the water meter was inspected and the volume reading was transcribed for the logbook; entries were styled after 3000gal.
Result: 69.8gal
